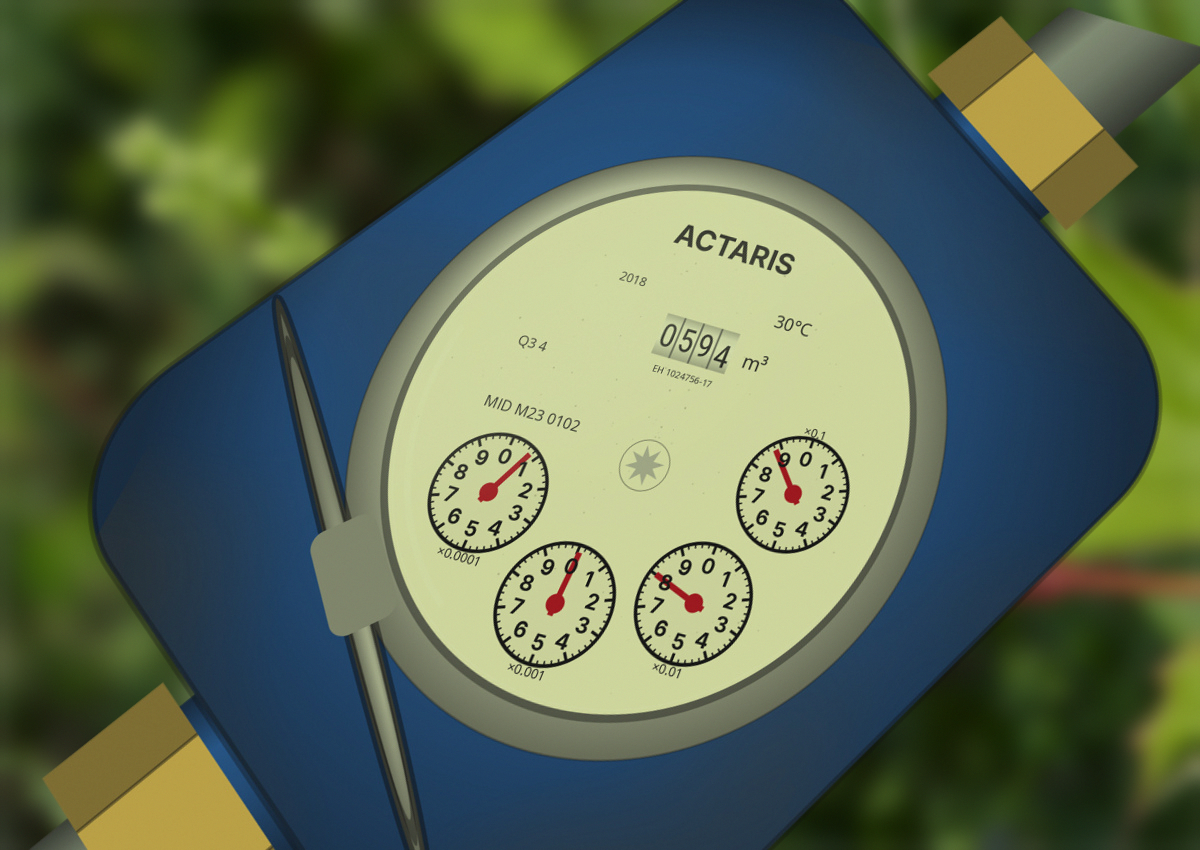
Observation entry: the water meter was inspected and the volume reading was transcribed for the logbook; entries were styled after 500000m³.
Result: 593.8800m³
